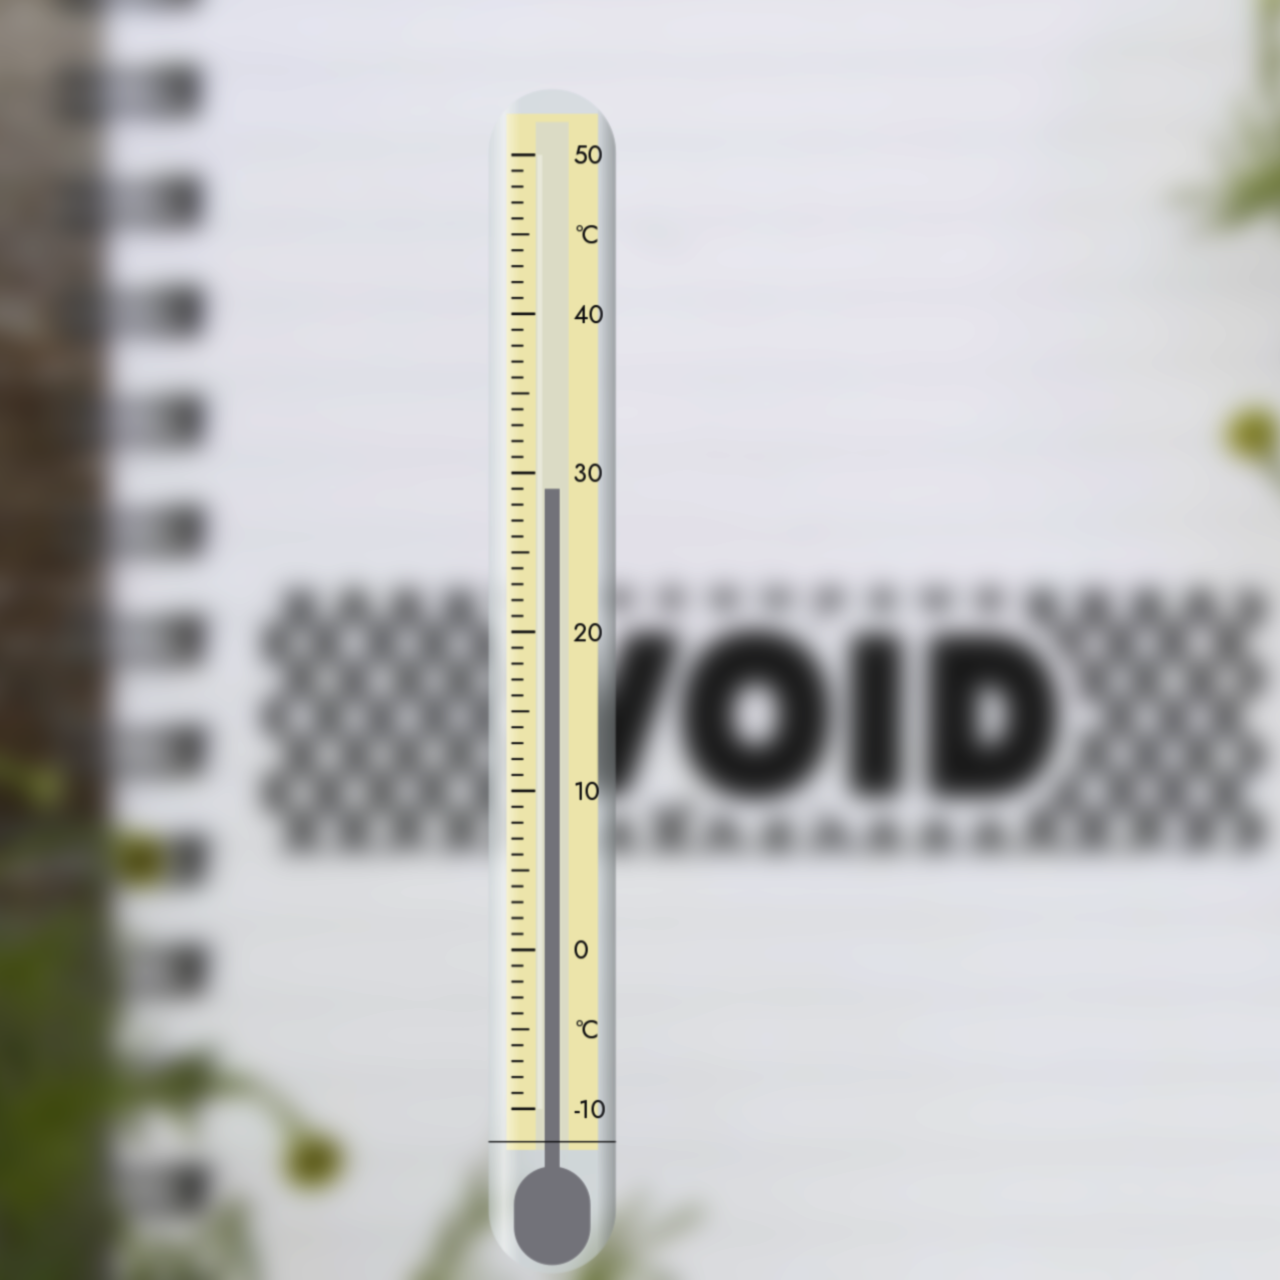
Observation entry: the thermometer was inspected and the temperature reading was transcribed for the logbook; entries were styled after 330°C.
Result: 29°C
